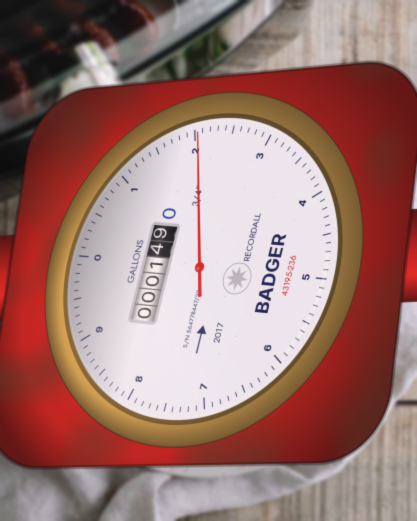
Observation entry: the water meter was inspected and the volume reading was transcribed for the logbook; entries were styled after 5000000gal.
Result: 1492.0gal
